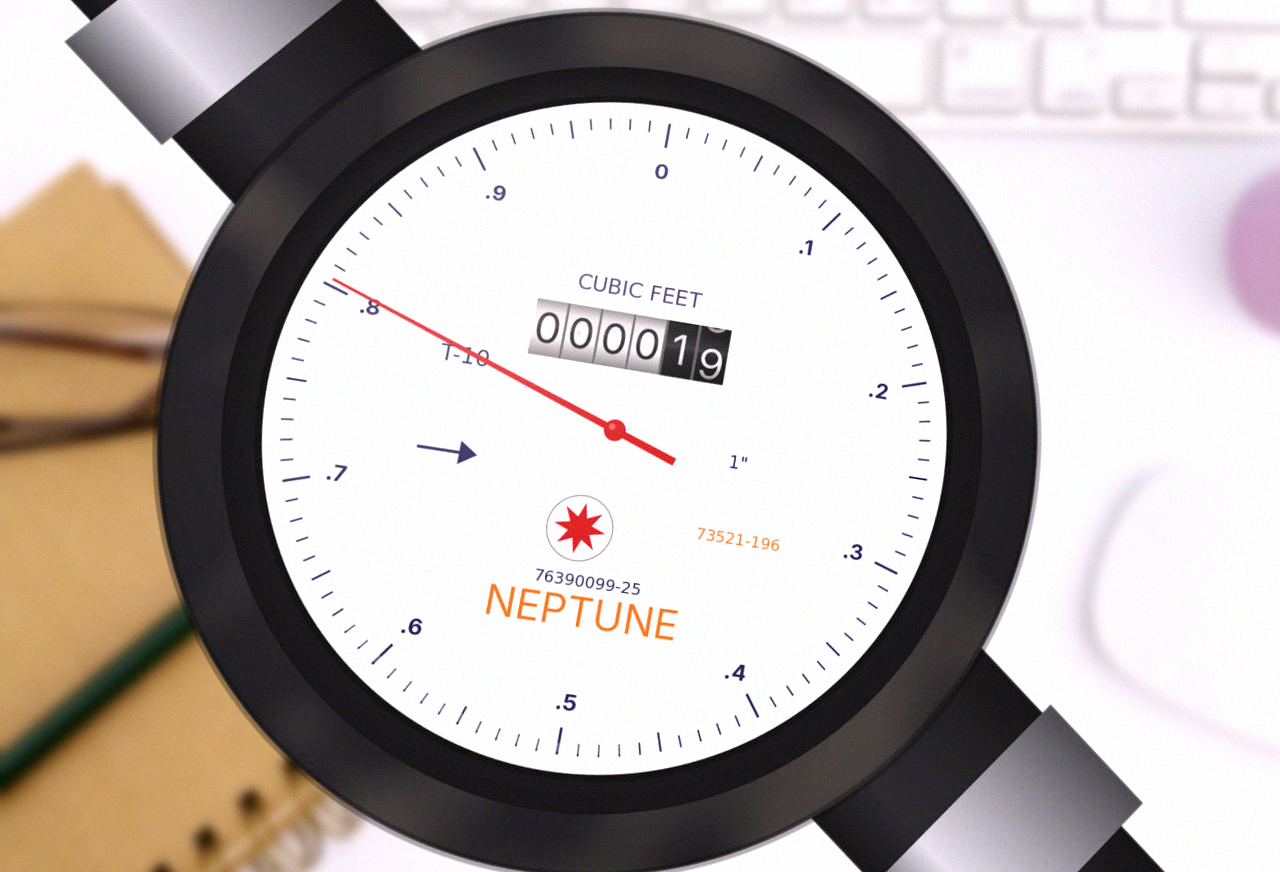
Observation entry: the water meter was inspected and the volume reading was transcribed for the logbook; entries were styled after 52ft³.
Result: 18.80ft³
